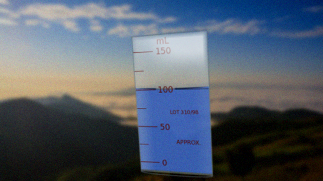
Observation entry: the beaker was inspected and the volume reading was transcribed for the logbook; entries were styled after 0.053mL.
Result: 100mL
